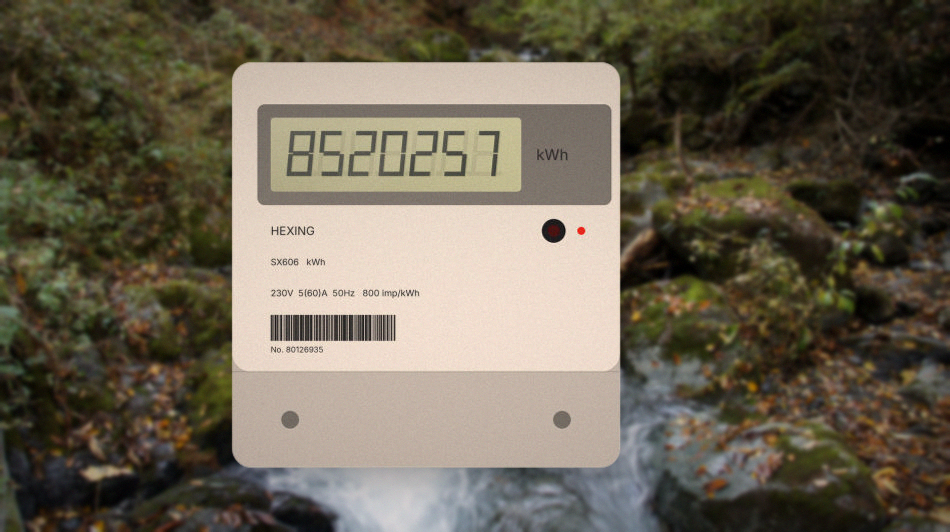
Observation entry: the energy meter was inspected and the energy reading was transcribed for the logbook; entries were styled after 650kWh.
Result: 8520257kWh
